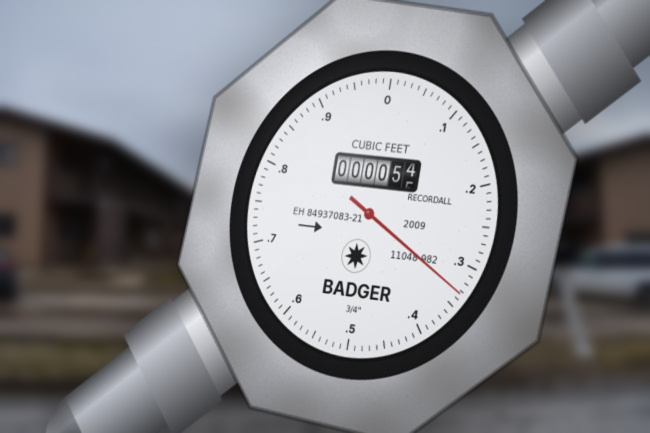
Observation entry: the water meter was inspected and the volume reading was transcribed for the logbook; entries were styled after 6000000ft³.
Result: 54.33ft³
